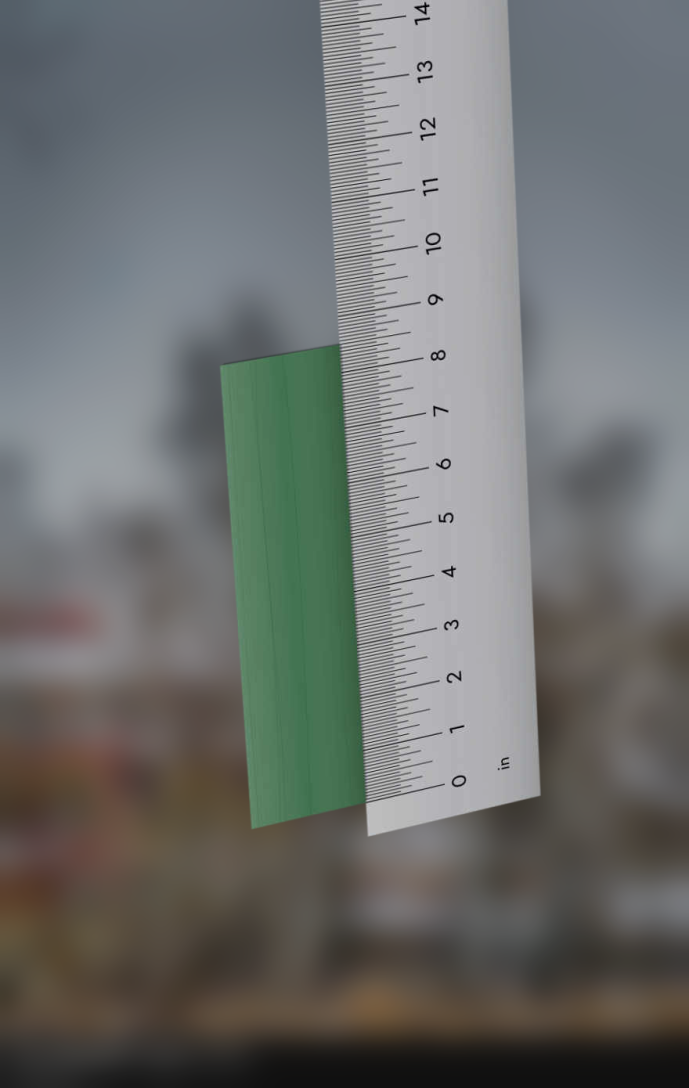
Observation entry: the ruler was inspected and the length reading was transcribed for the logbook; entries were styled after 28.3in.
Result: 8.5in
